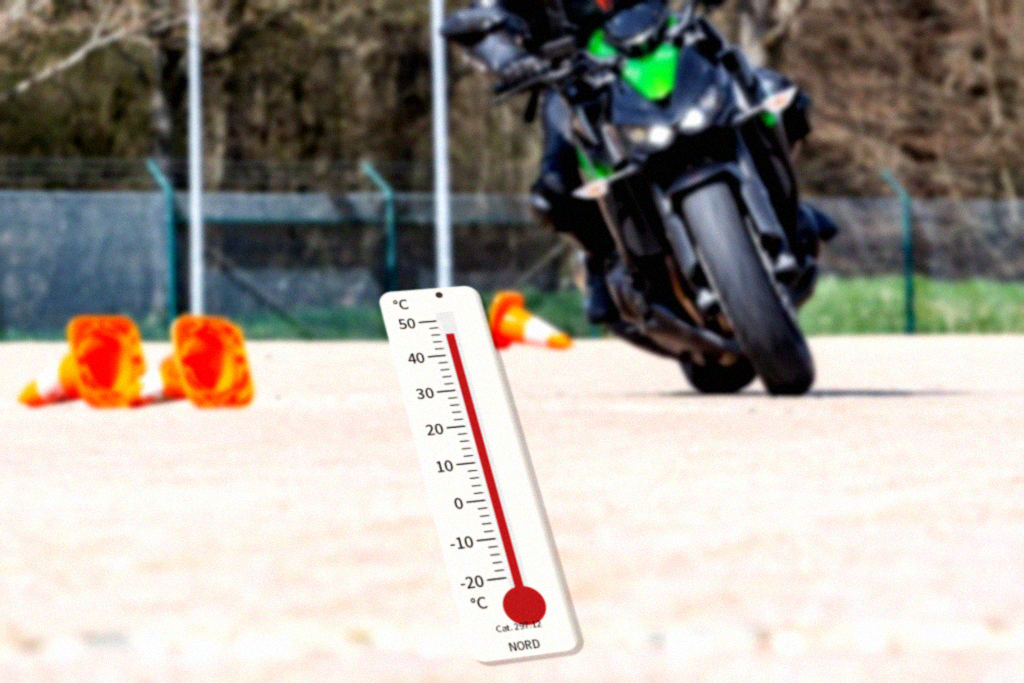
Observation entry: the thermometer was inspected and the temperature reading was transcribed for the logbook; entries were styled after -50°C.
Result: 46°C
